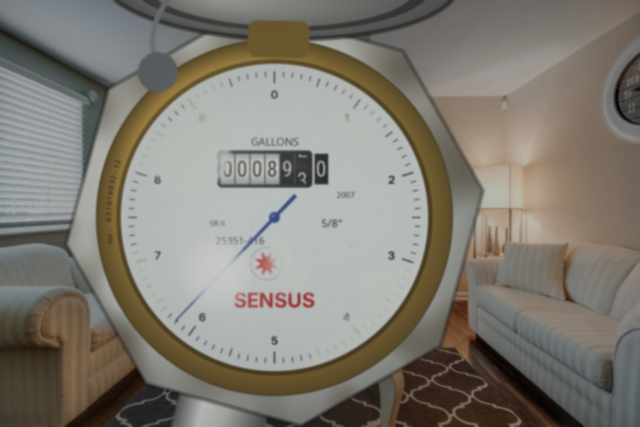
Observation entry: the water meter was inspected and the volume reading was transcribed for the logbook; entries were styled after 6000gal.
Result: 8926.2gal
